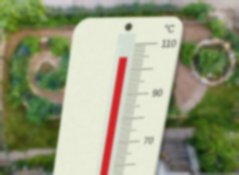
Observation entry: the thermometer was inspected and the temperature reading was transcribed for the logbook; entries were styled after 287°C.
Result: 105°C
